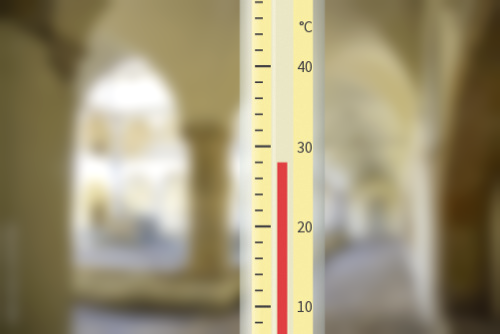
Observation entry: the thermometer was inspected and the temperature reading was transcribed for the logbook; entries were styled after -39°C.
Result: 28°C
